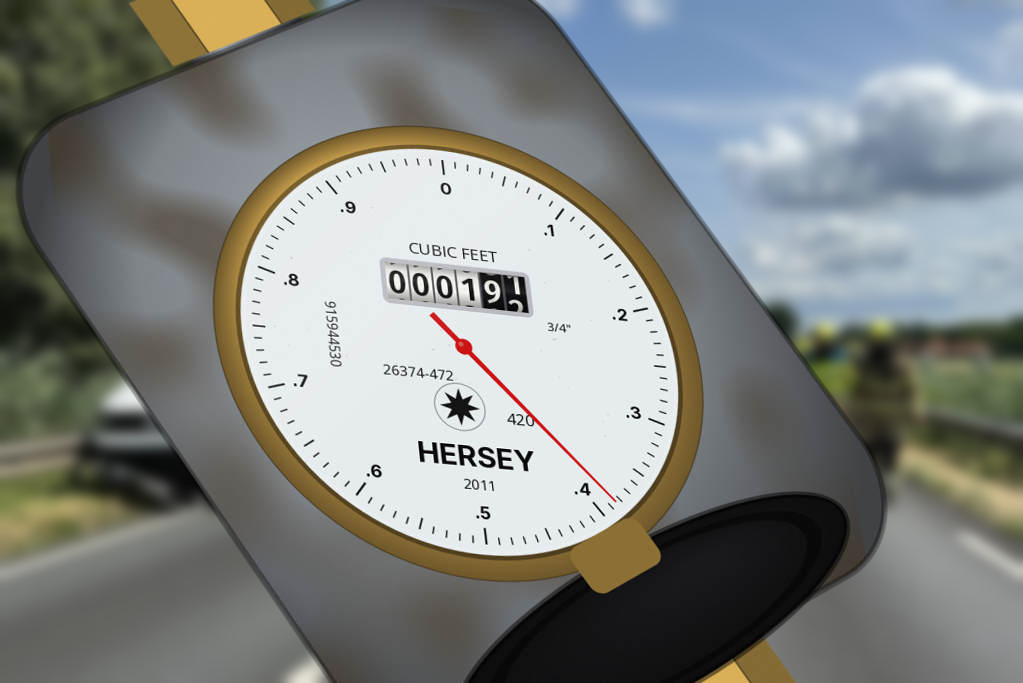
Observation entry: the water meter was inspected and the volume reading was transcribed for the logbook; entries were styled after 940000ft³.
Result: 191.38ft³
